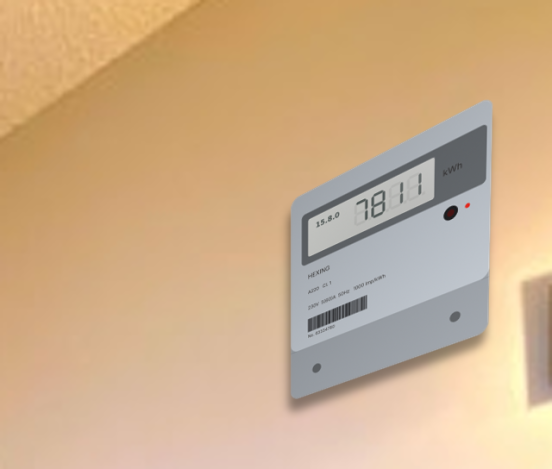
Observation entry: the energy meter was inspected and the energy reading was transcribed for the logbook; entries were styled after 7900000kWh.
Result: 7811kWh
